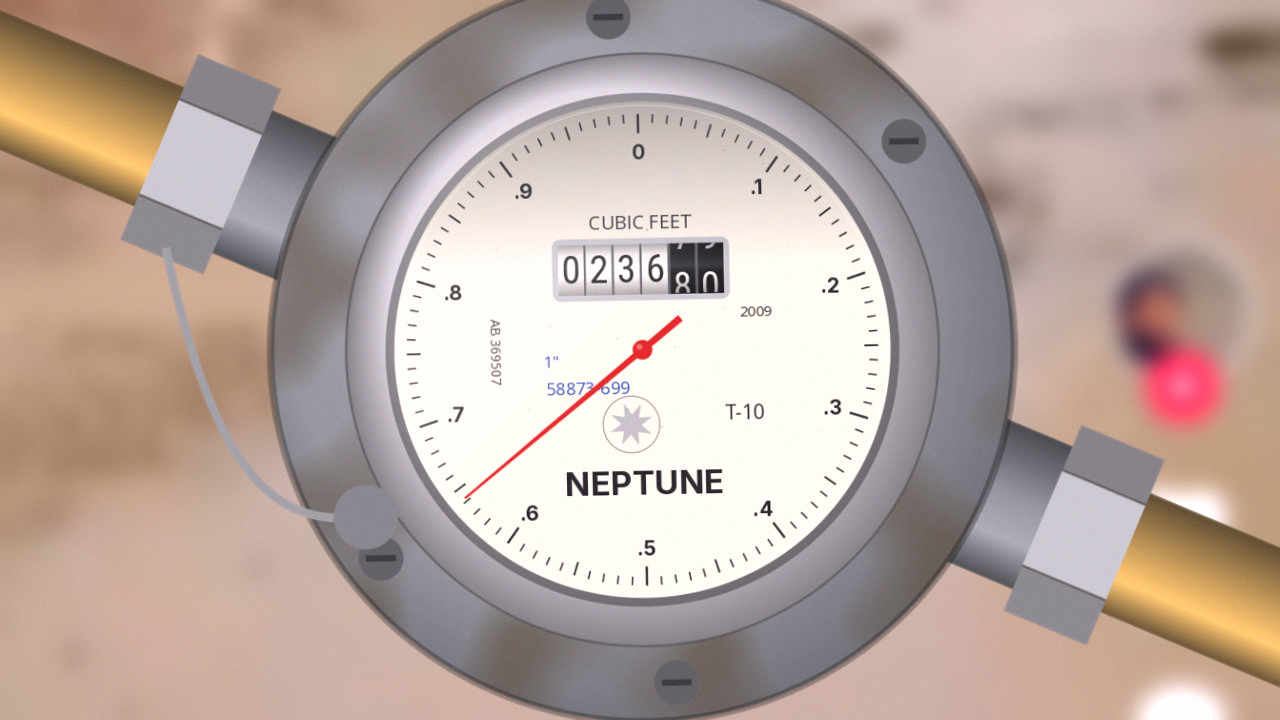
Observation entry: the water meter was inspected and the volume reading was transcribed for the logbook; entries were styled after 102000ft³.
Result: 23679.64ft³
